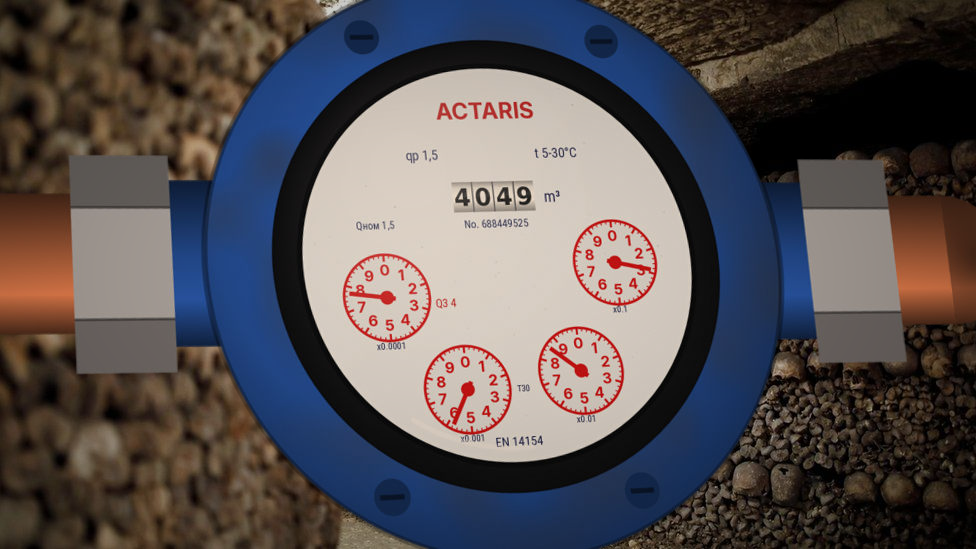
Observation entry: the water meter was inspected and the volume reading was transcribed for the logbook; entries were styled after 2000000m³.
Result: 4049.2857m³
